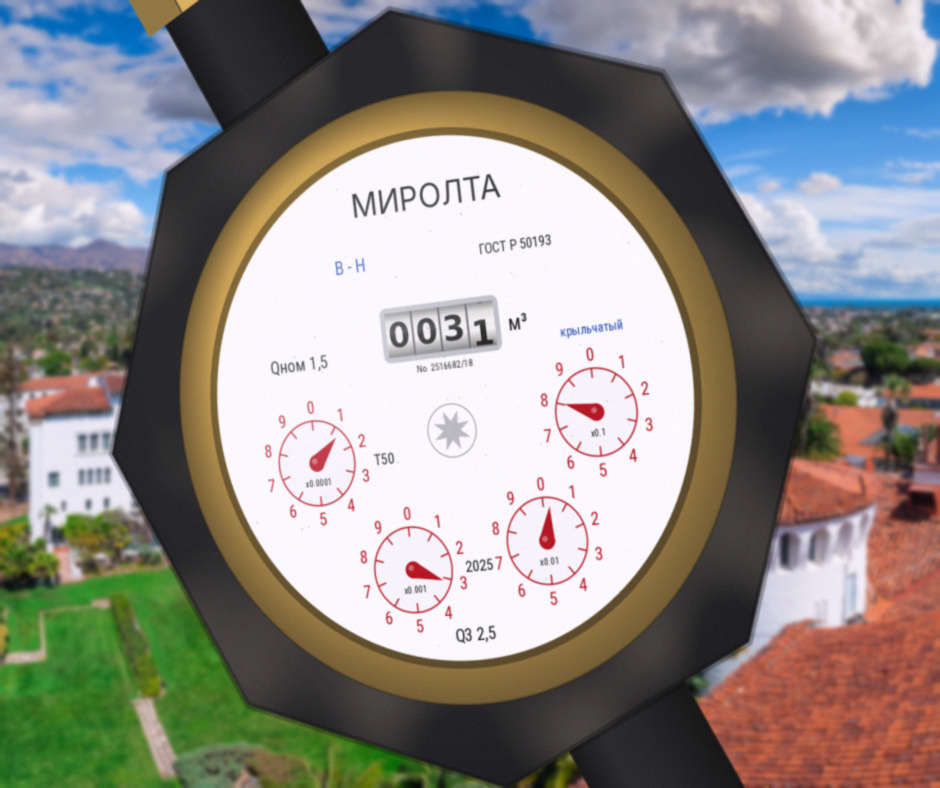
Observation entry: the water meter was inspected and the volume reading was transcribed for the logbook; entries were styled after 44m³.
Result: 30.8031m³
